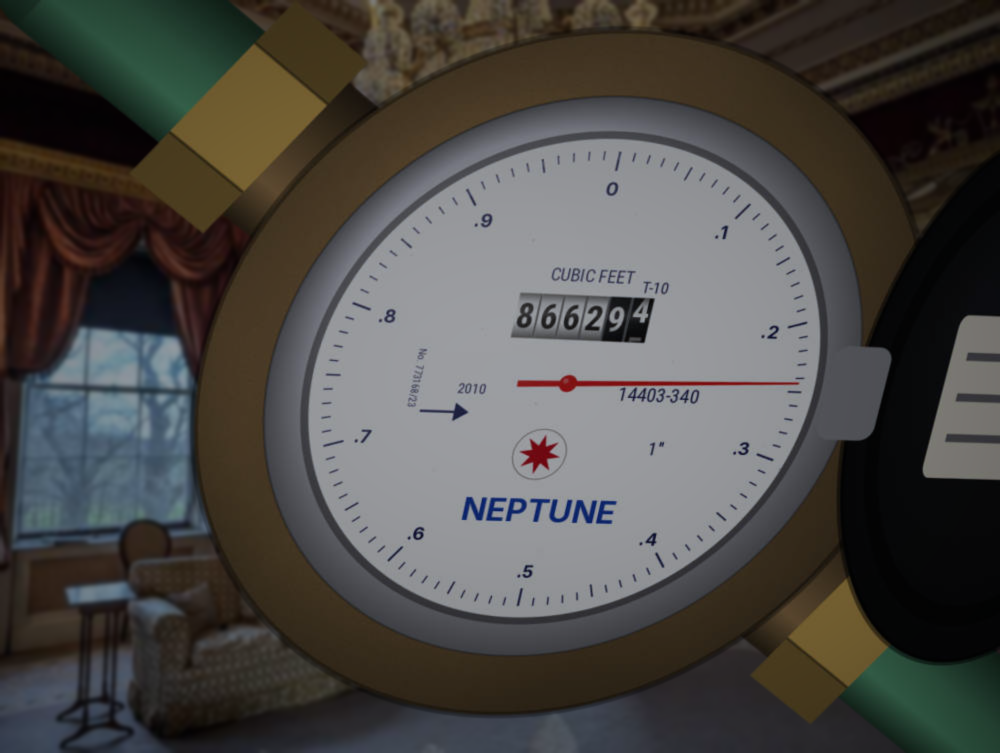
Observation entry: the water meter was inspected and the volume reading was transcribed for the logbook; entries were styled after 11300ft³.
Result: 866294.24ft³
